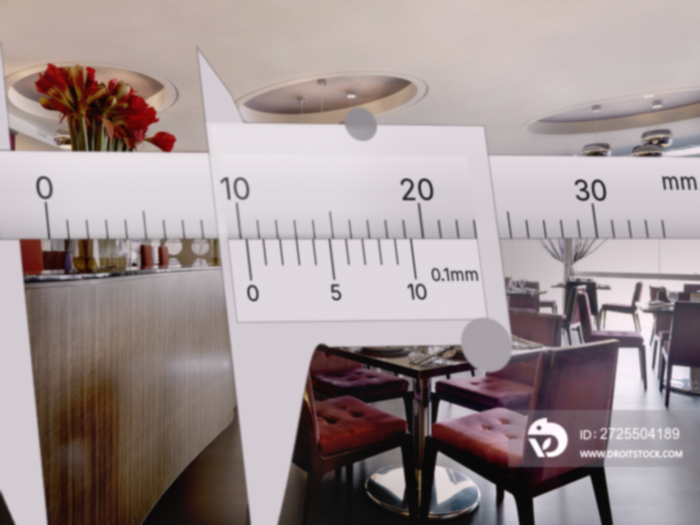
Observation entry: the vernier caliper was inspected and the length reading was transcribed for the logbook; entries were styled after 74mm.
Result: 10.3mm
